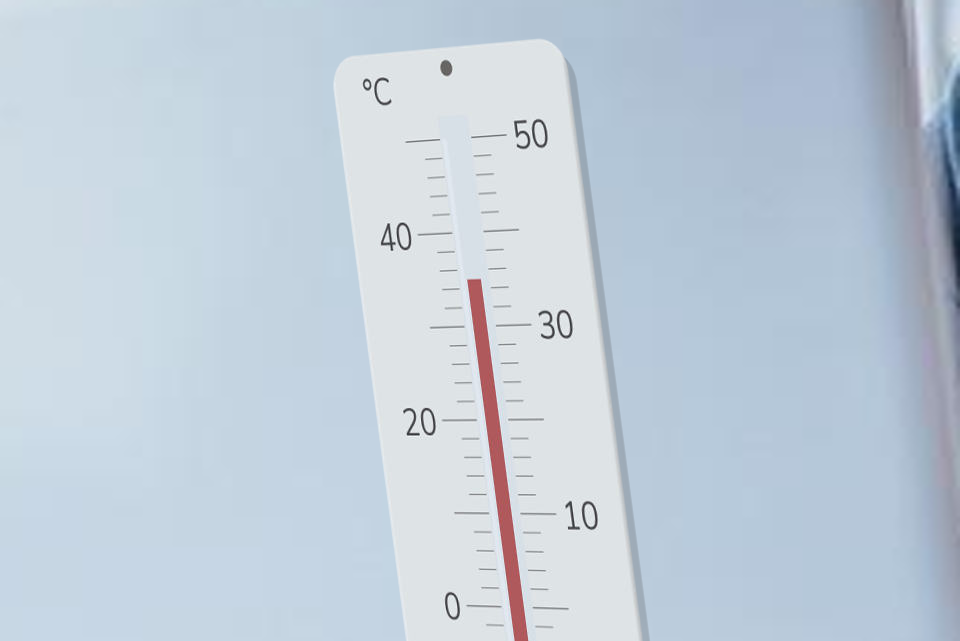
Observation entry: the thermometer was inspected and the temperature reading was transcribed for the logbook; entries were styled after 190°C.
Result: 35°C
